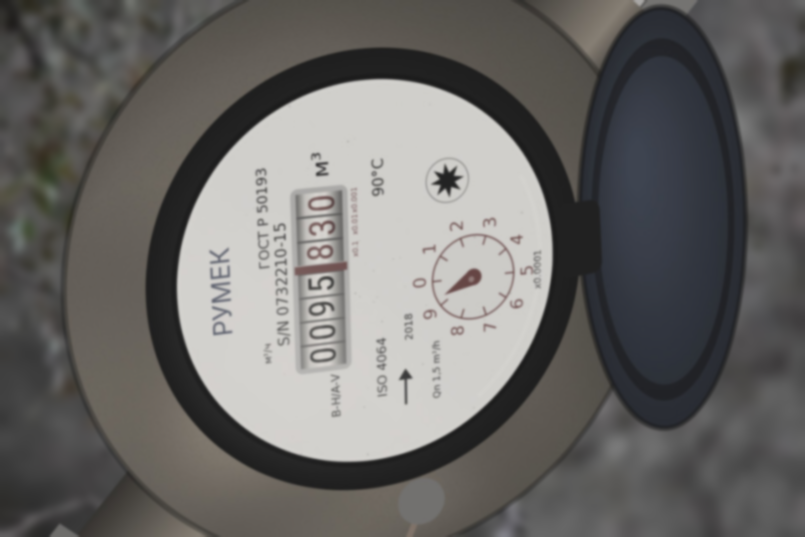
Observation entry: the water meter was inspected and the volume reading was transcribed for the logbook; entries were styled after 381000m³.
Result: 95.8299m³
